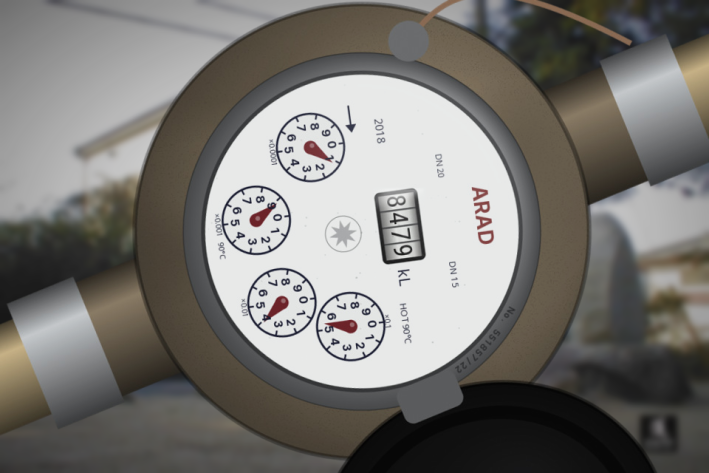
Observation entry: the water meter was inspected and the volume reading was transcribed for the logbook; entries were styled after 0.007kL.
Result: 8479.5391kL
